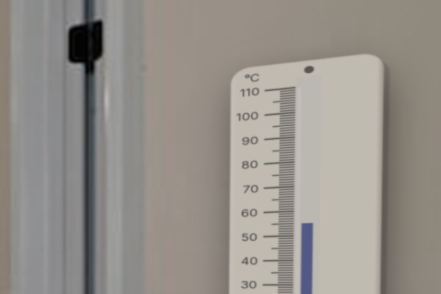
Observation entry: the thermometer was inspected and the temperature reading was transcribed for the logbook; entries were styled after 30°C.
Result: 55°C
